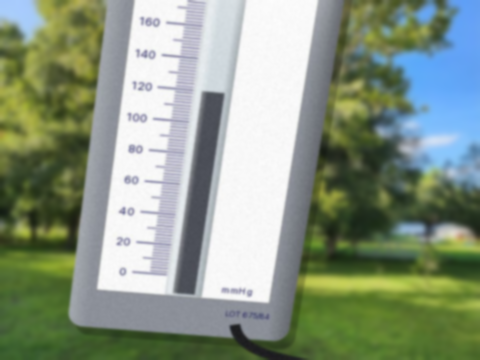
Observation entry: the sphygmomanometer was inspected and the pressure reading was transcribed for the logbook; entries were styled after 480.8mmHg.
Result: 120mmHg
